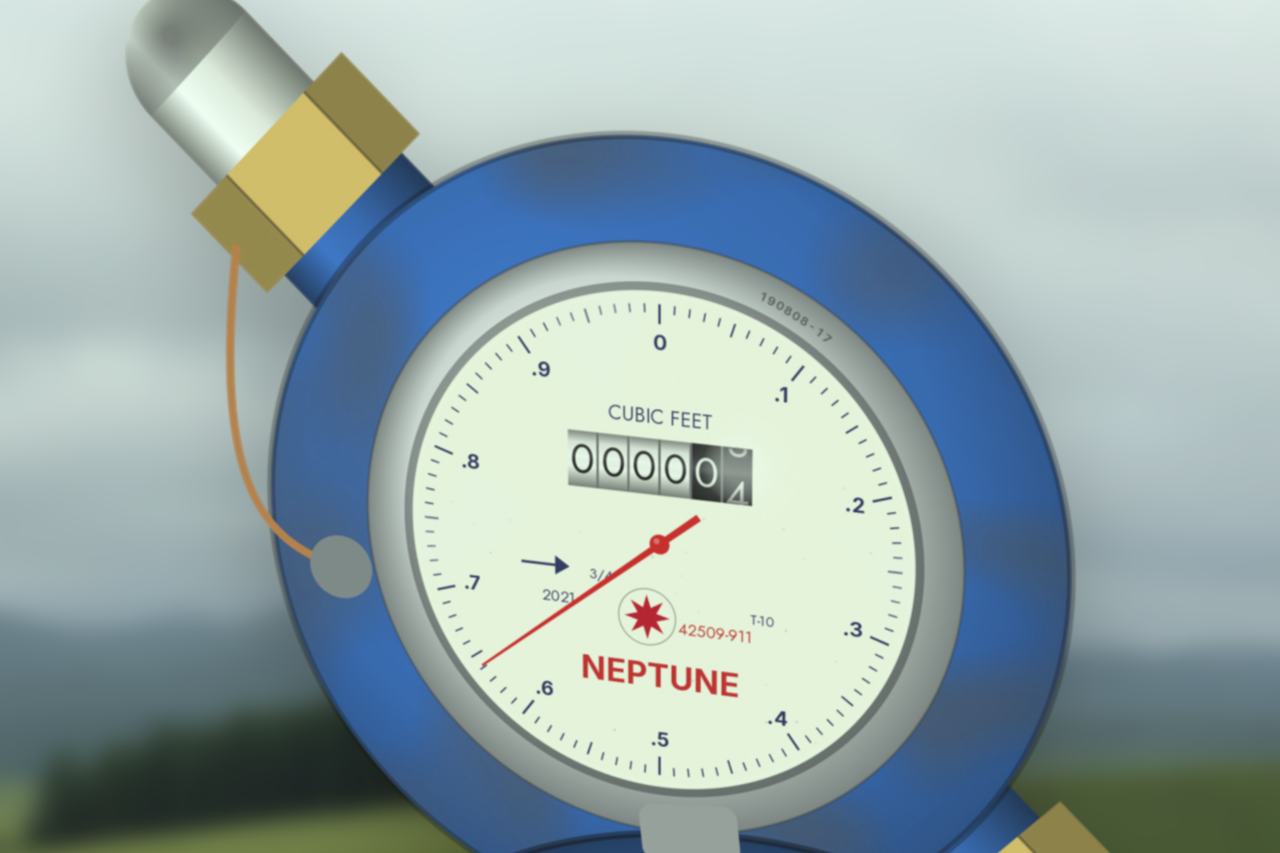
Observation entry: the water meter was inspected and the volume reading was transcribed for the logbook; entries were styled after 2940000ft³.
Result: 3.64ft³
